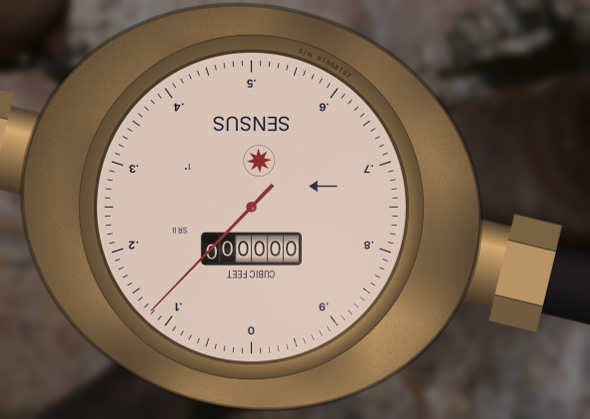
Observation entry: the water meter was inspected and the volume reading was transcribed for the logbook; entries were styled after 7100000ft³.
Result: 0.12ft³
